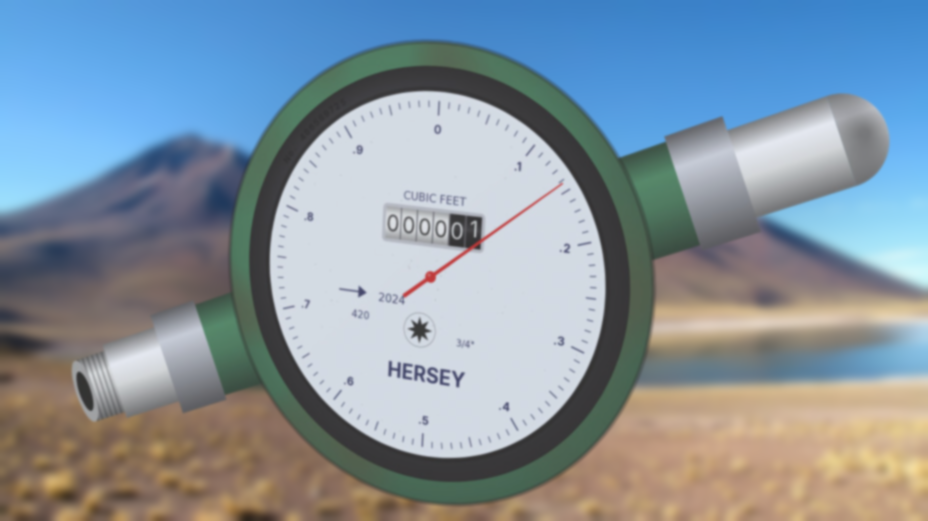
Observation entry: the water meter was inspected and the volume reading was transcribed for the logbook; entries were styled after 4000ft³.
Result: 1.14ft³
